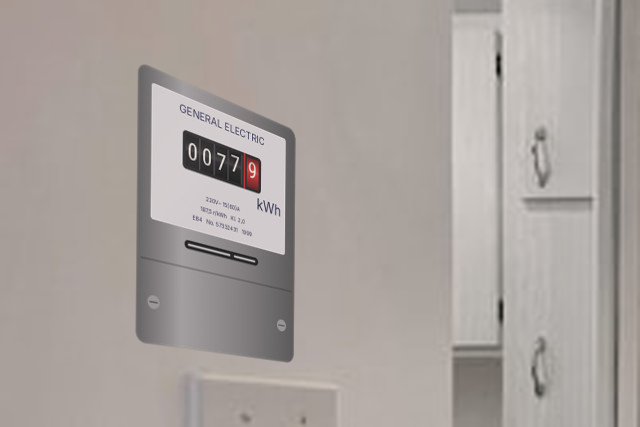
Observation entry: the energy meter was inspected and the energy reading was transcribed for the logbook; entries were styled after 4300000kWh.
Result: 77.9kWh
